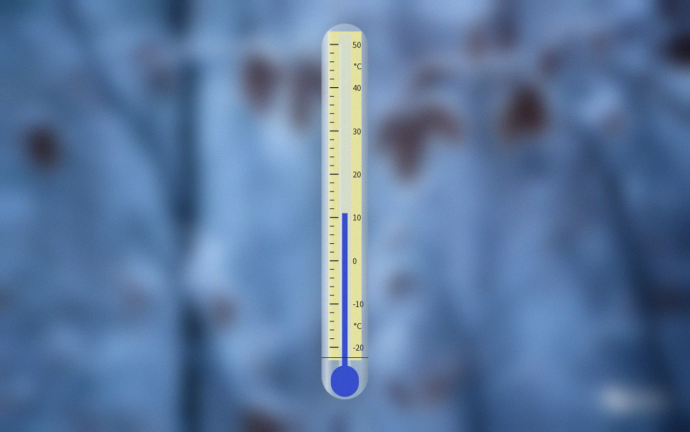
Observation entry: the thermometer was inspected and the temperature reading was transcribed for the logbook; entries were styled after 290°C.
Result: 11°C
